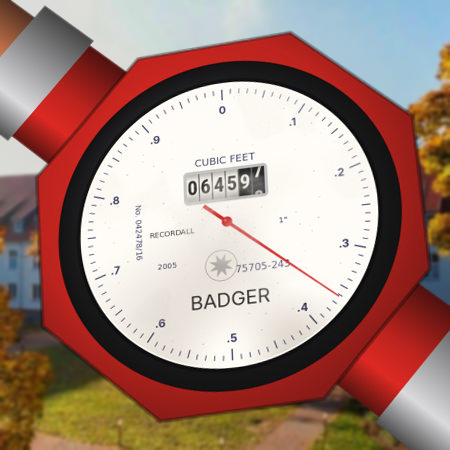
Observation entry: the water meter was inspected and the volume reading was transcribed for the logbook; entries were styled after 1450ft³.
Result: 64597.36ft³
